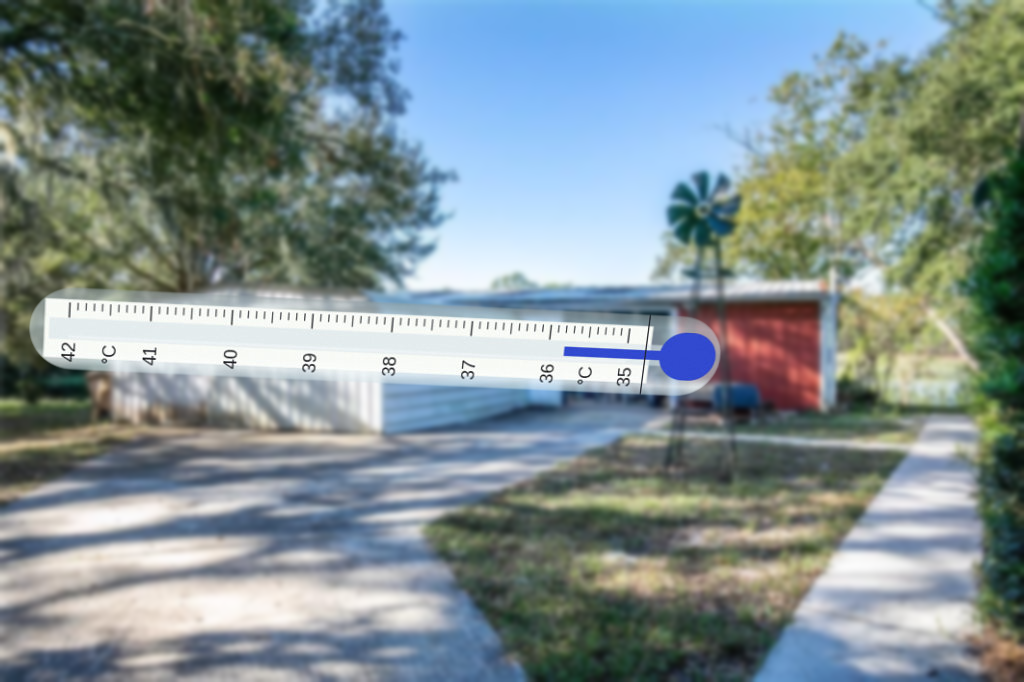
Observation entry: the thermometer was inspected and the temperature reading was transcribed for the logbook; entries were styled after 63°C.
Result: 35.8°C
